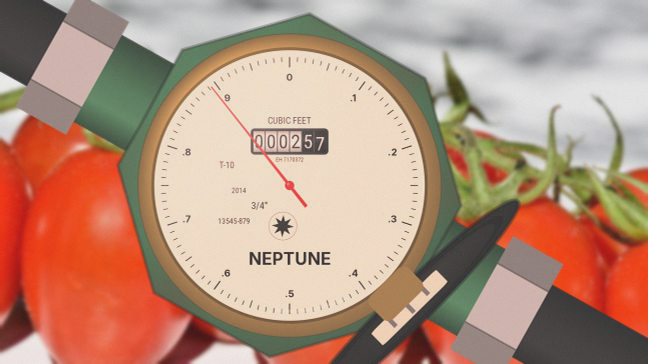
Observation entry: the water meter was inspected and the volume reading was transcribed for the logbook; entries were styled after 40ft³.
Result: 256.89ft³
